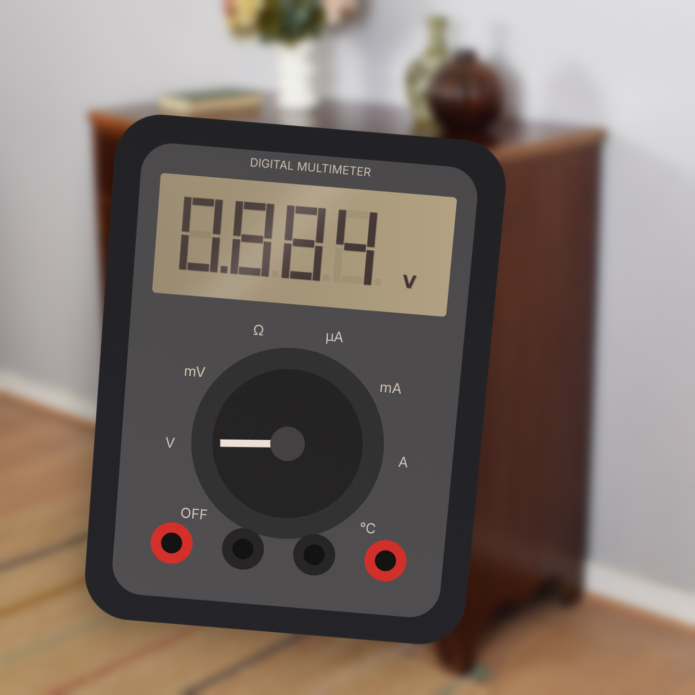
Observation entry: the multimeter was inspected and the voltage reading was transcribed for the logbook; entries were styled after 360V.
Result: 0.884V
